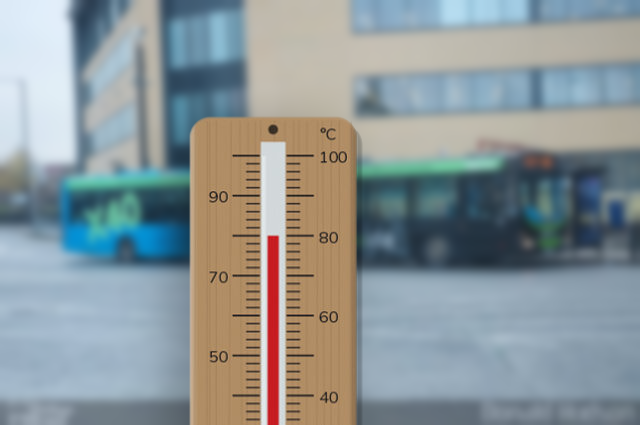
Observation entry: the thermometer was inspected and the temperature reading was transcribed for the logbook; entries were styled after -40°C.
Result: 80°C
